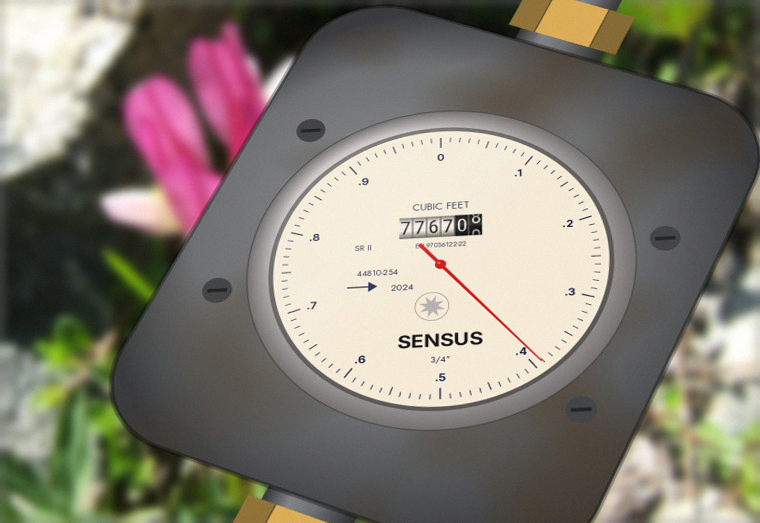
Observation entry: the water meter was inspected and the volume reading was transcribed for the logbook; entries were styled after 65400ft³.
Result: 776708.39ft³
